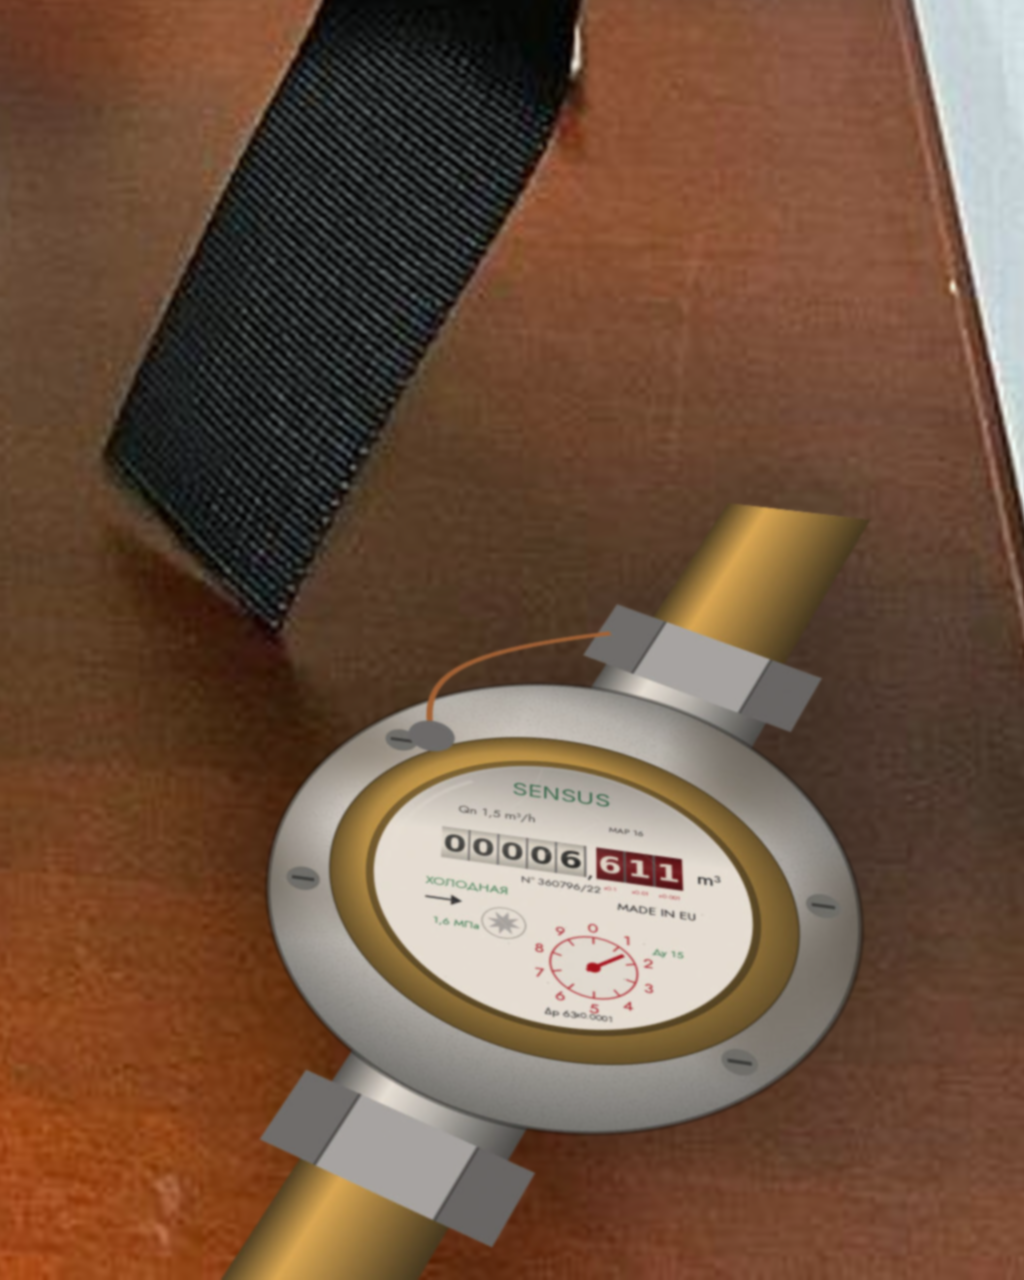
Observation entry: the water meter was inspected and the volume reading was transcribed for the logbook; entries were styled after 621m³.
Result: 6.6111m³
